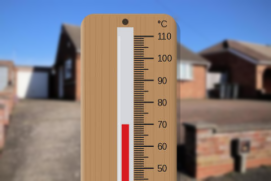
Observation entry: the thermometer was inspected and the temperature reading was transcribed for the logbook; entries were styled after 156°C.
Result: 70°C
